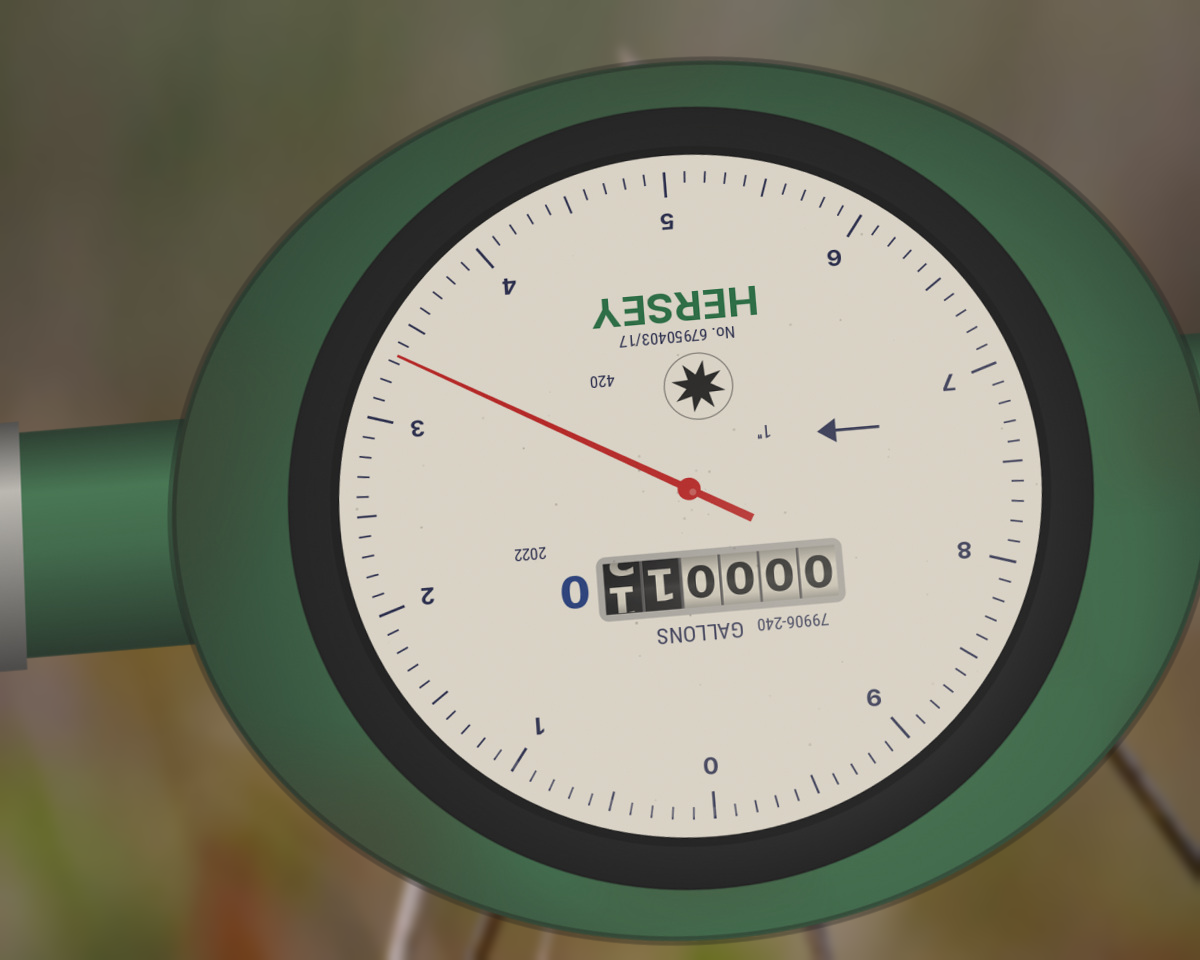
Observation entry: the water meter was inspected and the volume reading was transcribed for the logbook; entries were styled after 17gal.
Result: 113.3gal
